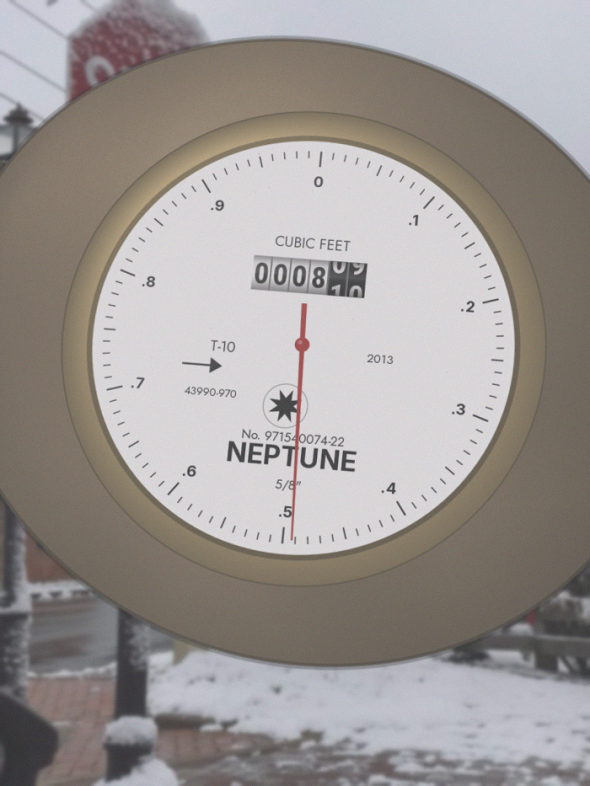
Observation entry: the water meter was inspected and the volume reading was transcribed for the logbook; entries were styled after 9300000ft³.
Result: 809.49ft³
